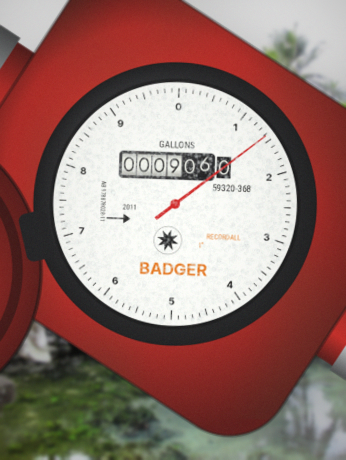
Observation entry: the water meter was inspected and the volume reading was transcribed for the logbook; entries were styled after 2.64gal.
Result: 9061.4gal
